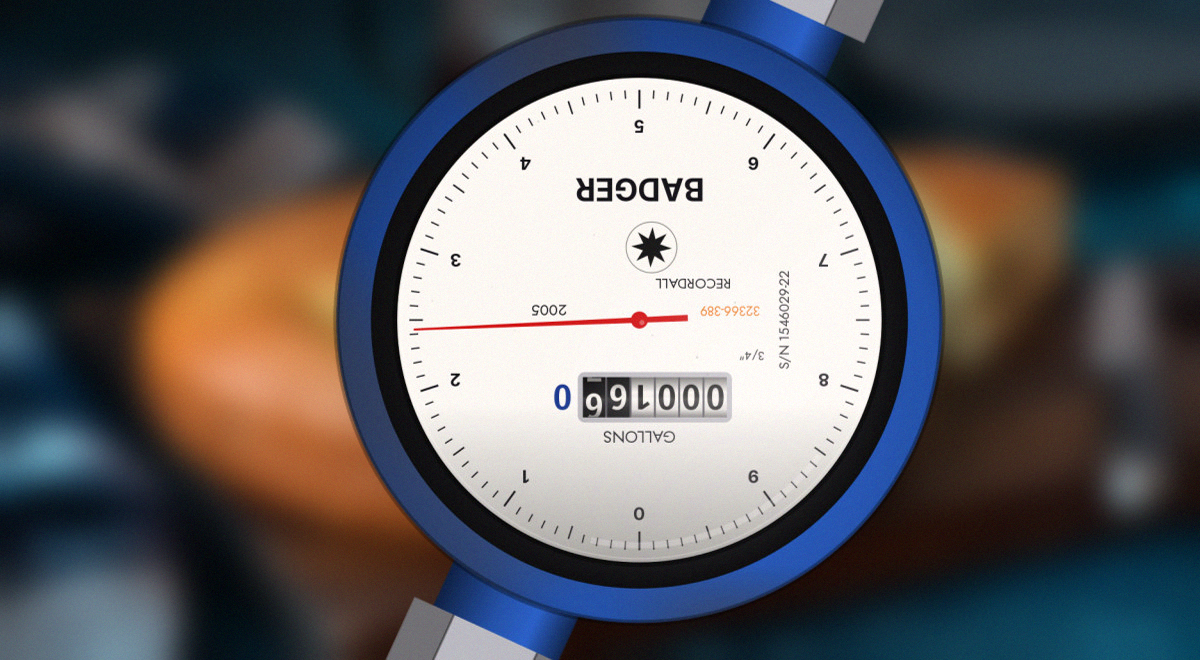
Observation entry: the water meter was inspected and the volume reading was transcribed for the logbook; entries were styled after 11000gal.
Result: 1662.4gal
